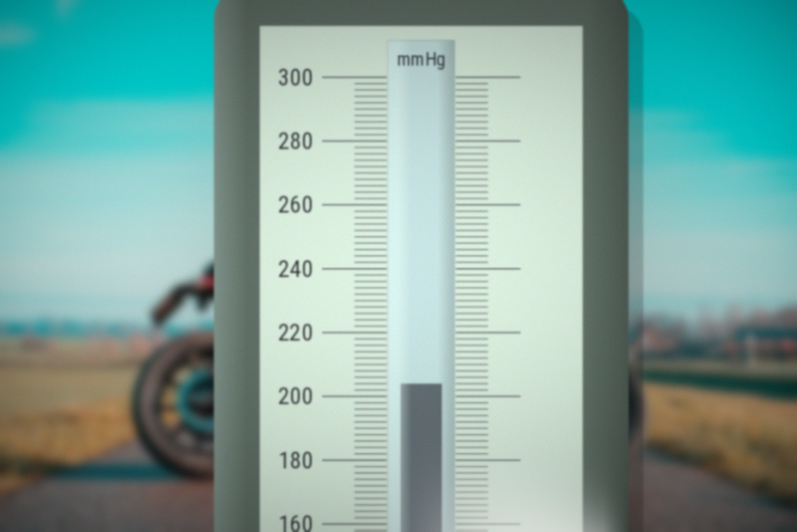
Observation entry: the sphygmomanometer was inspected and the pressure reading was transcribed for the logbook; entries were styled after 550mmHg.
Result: 204mmHg
